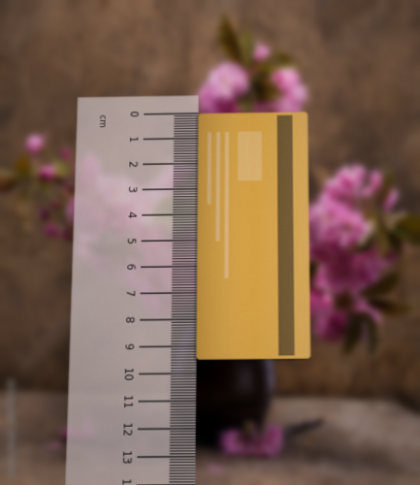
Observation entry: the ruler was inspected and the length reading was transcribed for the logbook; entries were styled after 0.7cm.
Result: 9.5cm
